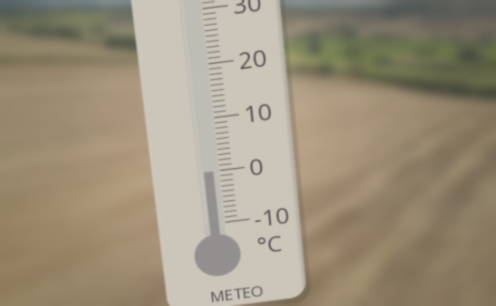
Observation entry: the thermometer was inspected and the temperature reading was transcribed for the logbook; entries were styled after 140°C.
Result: 0°C
